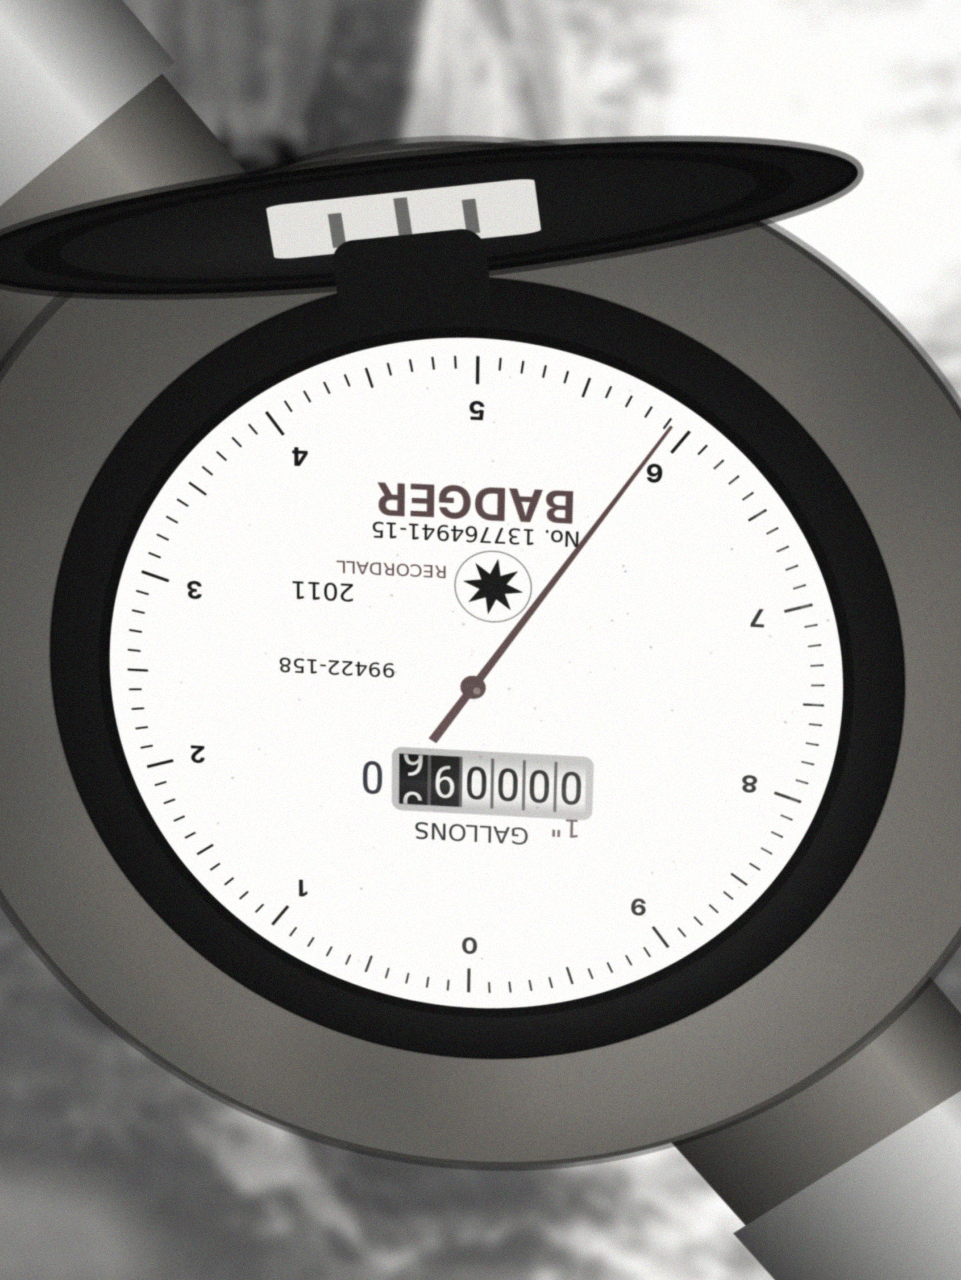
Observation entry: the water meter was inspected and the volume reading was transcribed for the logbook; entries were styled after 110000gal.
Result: 955.9gal
